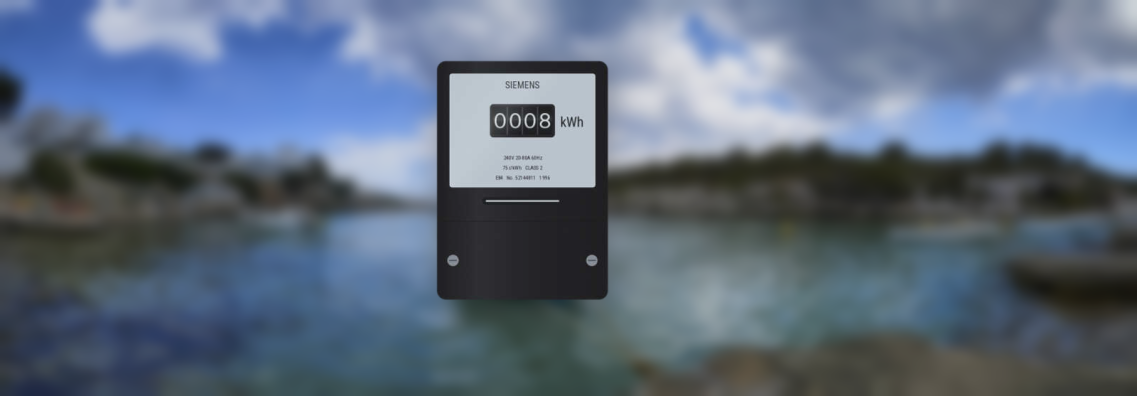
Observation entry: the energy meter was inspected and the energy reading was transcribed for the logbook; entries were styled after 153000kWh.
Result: 8kWh
